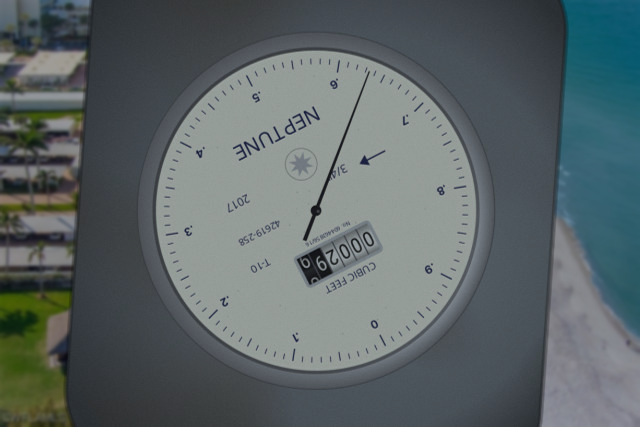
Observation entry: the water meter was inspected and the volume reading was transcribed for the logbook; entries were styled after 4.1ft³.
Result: 298.63ft³
